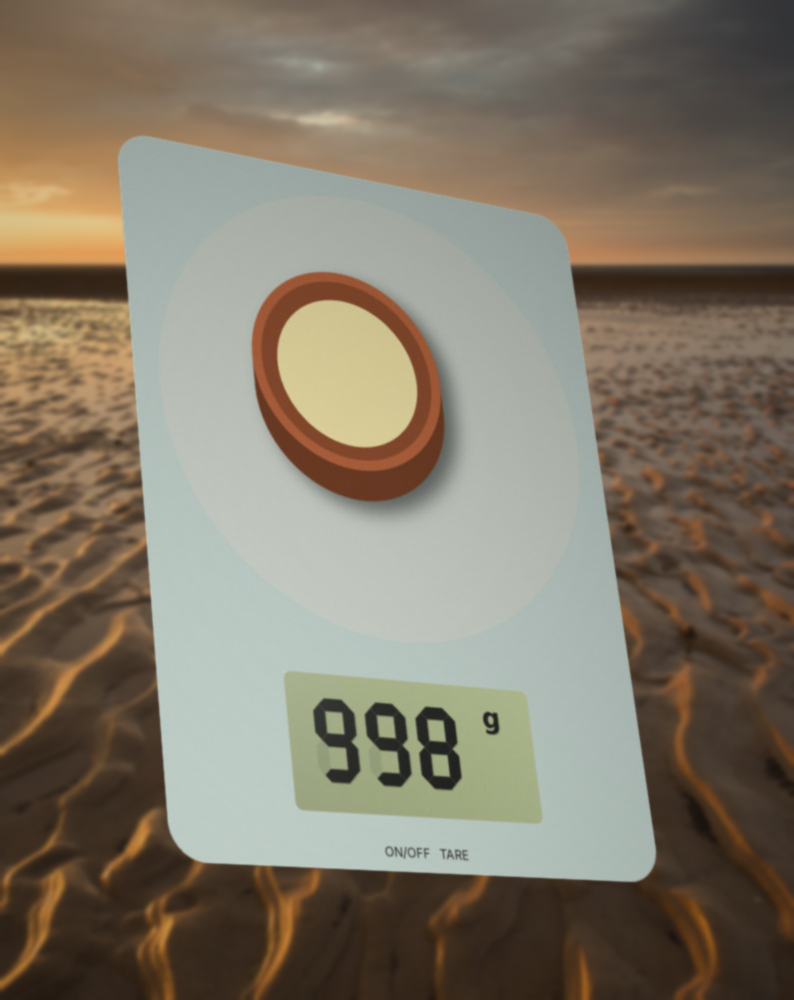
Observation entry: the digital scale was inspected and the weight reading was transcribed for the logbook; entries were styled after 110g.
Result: 998g
